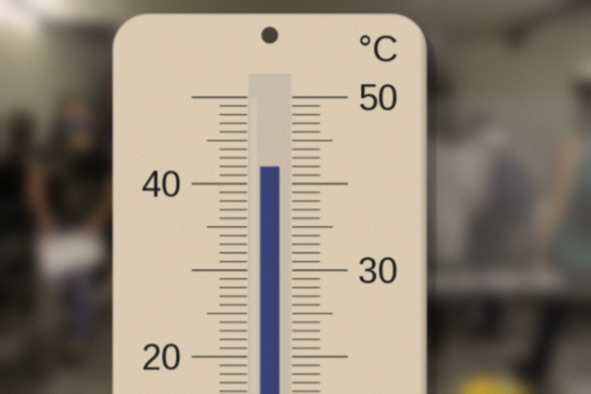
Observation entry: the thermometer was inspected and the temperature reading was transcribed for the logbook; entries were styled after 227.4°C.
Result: 42°C
